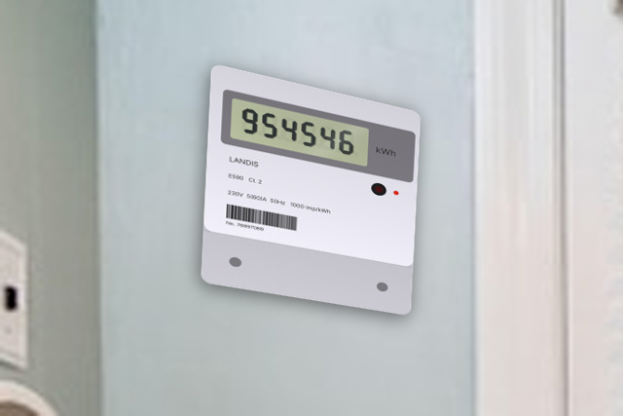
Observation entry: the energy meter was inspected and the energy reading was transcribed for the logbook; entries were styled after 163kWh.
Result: 954546kWh
